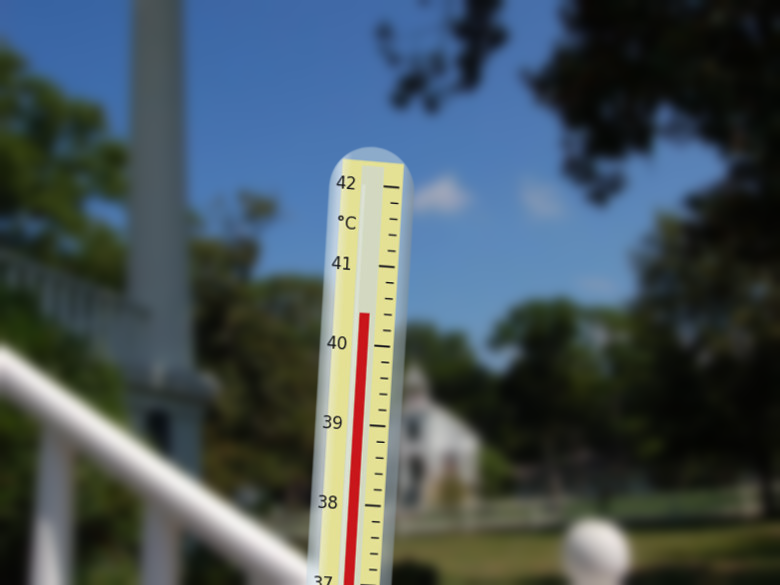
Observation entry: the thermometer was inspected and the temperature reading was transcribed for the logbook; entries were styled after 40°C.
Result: 40.4°C
